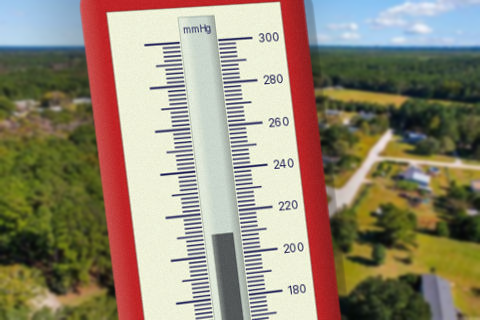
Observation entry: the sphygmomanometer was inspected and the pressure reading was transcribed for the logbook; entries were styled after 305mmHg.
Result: 210mmHg
